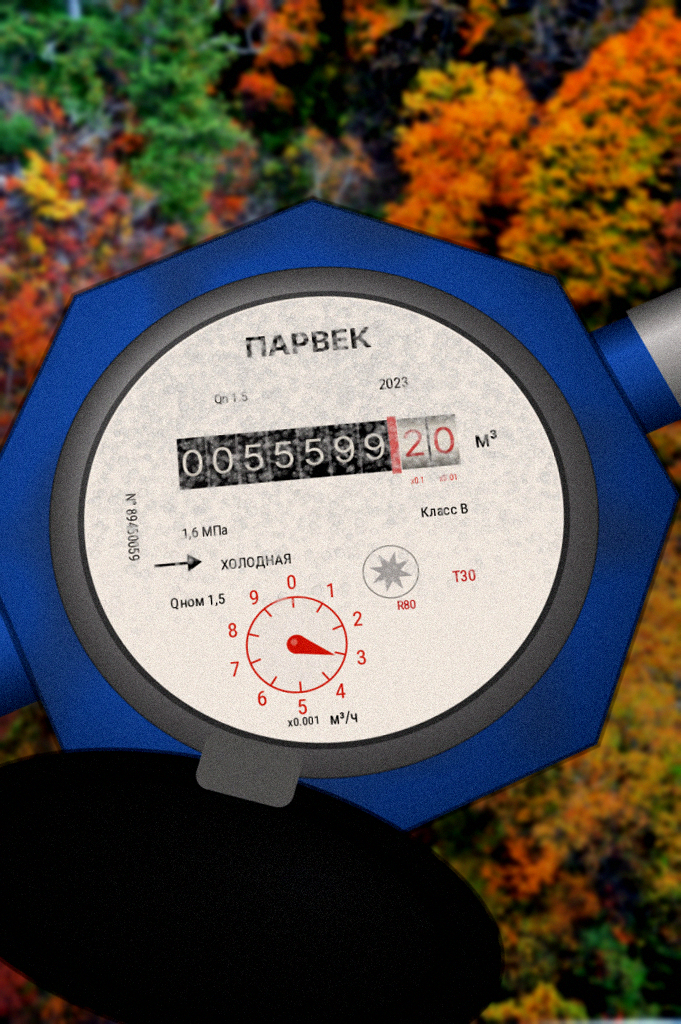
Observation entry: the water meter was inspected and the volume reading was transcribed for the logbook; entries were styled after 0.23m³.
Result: 55599.203m³
